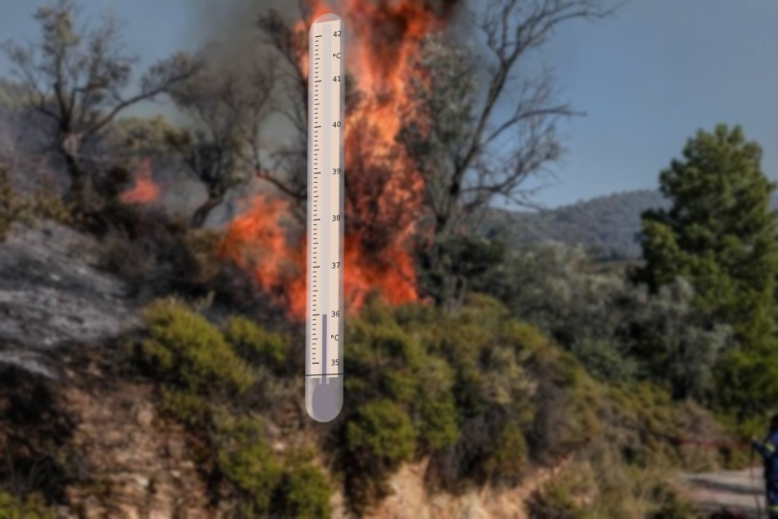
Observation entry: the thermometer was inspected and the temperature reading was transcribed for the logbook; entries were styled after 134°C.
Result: 36°C
